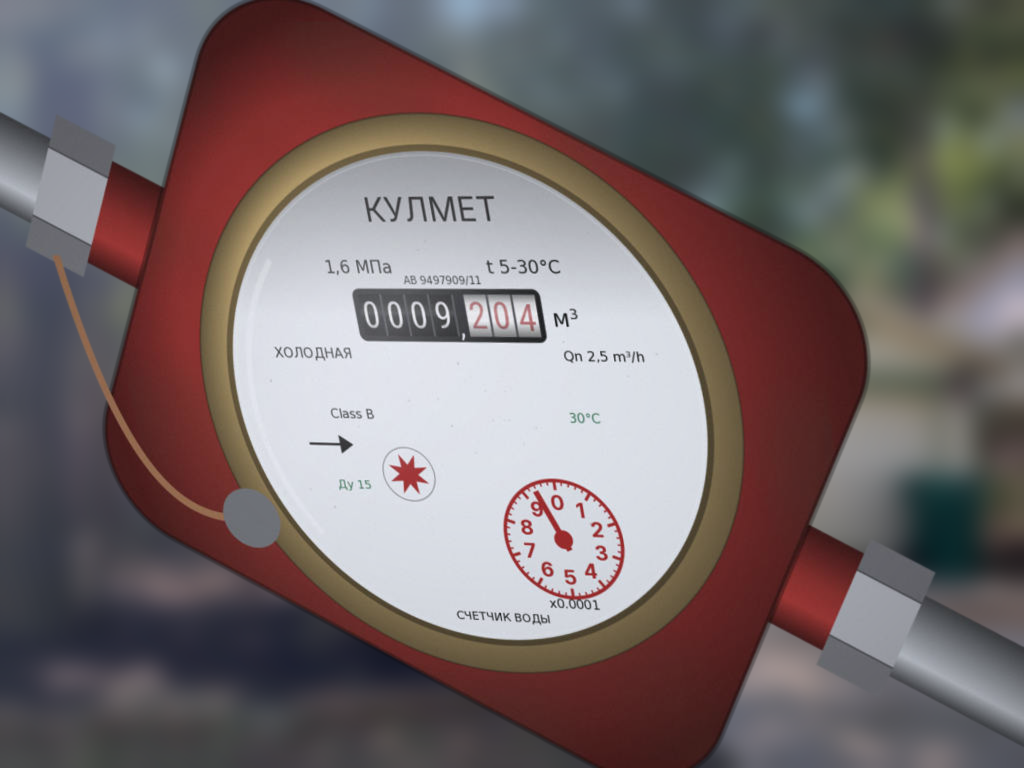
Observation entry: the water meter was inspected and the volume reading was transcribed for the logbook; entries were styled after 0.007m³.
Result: 9.2039m³
